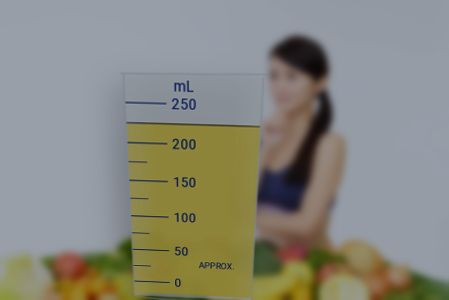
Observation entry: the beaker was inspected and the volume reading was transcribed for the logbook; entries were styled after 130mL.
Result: 225mL
